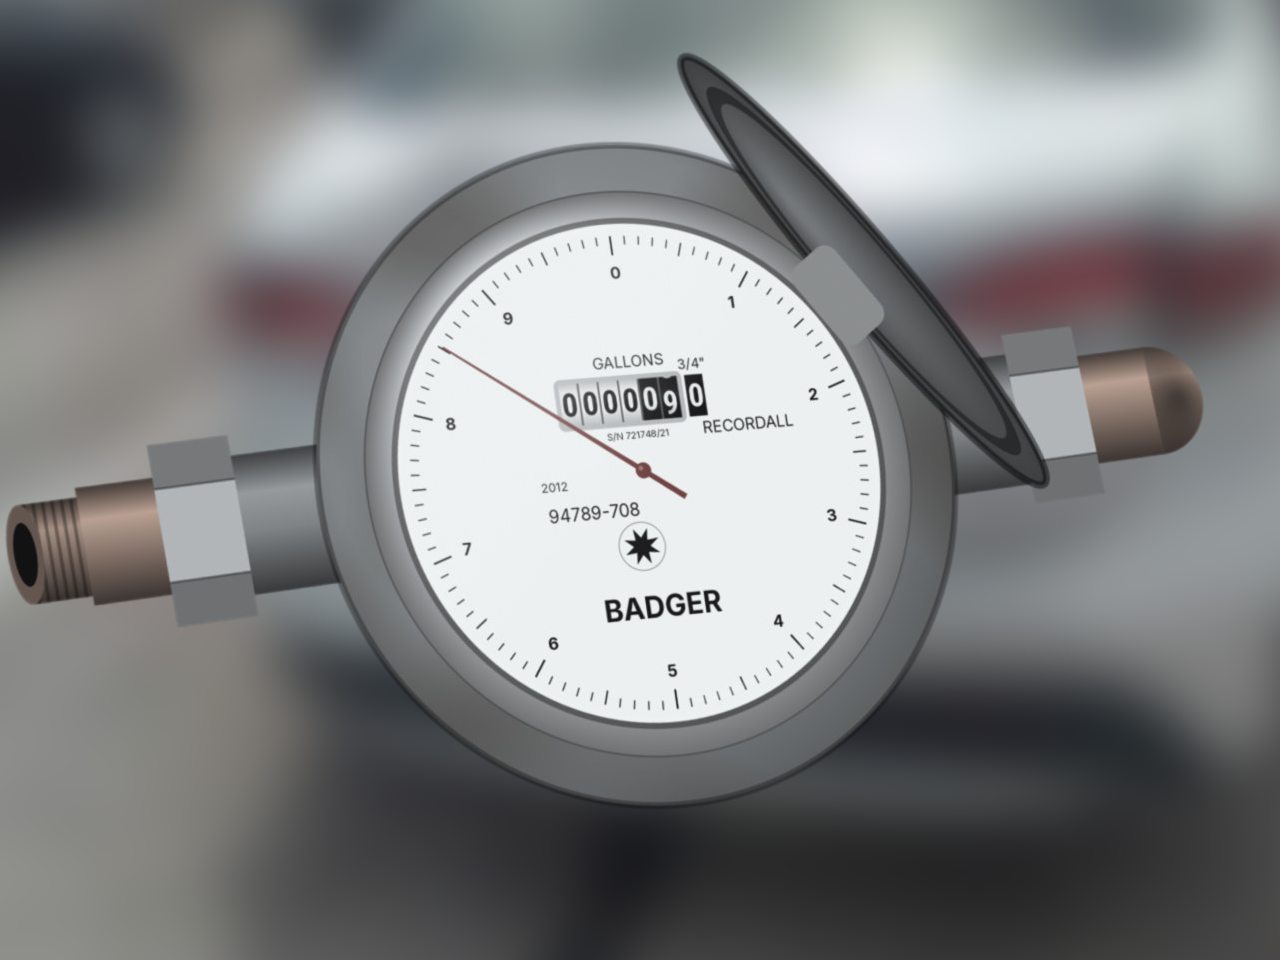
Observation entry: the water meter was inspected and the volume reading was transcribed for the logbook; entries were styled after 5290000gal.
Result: 88.5gal
